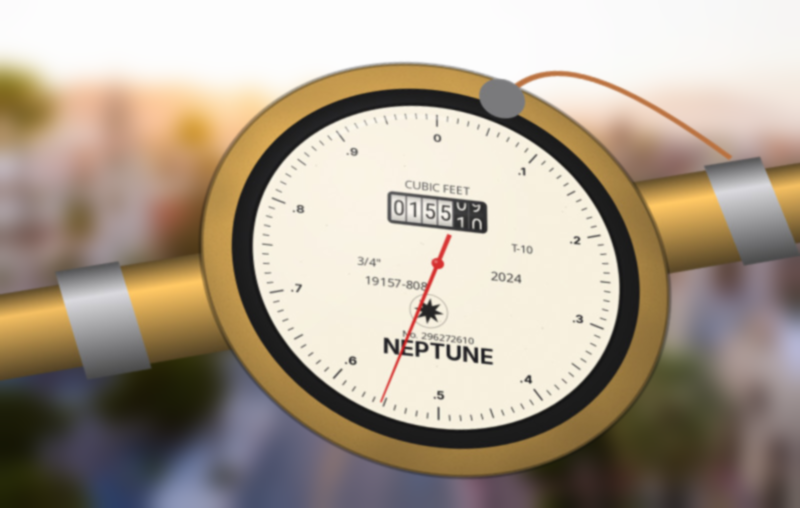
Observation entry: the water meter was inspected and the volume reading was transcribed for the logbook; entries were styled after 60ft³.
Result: 15509.55ft³
